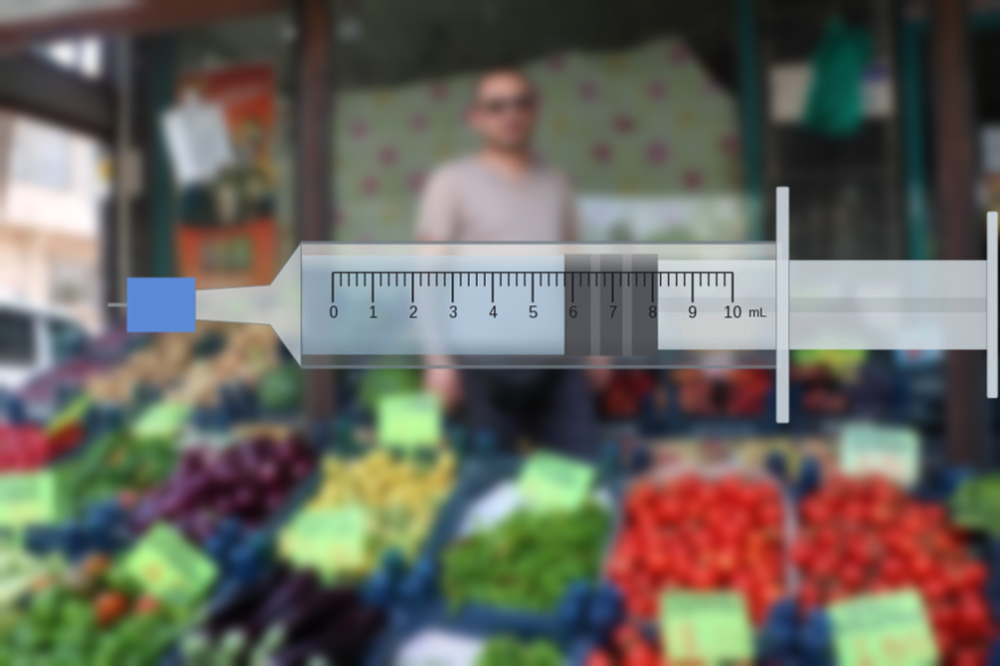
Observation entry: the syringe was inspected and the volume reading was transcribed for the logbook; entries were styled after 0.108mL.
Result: 5.8mL
